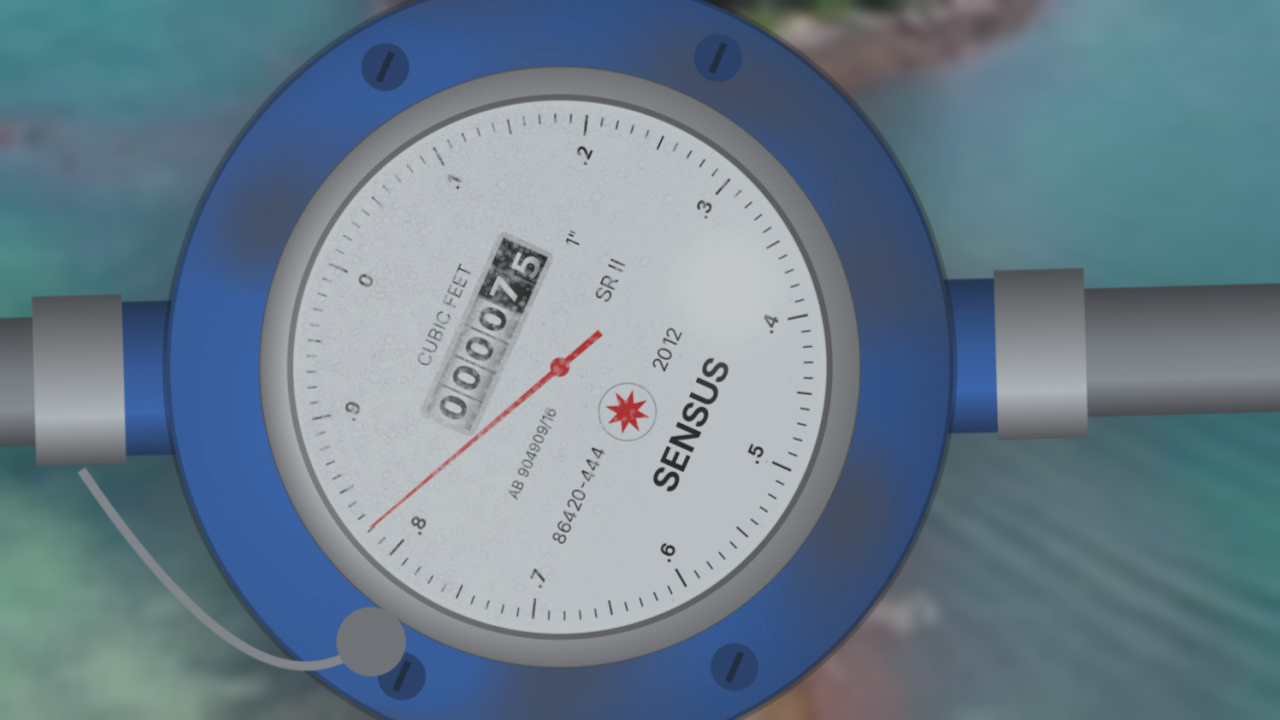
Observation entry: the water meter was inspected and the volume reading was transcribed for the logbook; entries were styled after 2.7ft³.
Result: 74.82ft³
